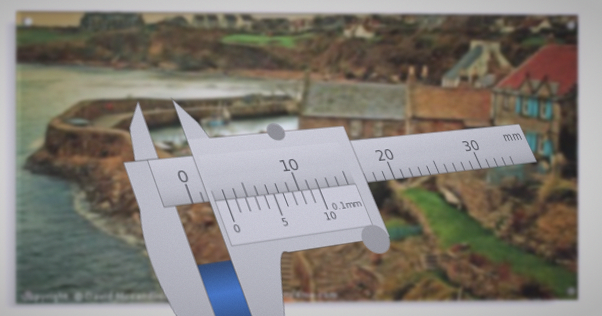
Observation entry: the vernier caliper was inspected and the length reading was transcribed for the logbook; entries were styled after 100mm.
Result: 3.0mm
